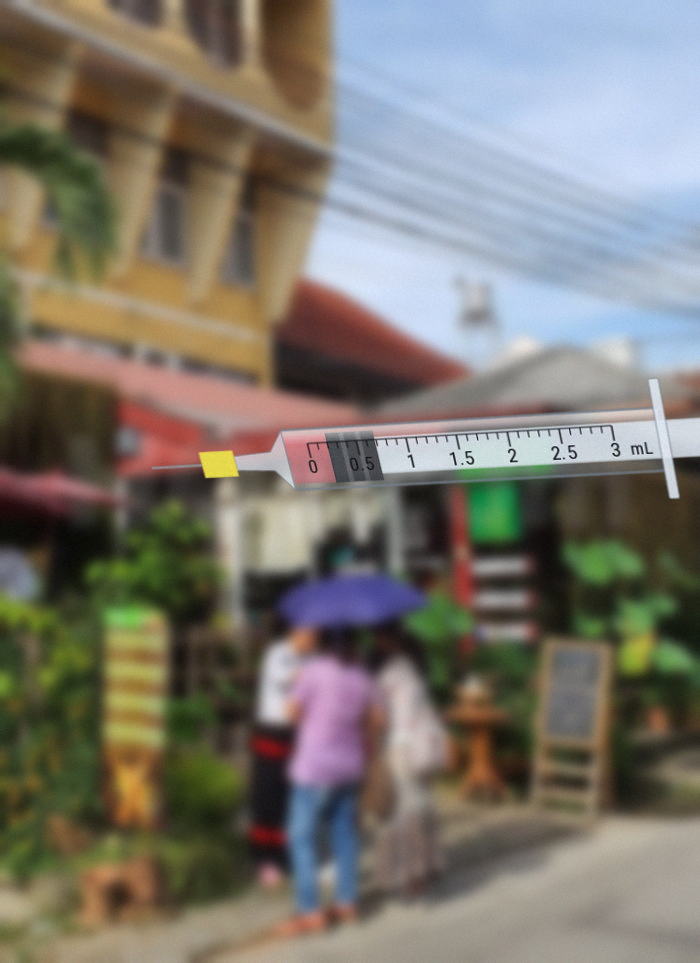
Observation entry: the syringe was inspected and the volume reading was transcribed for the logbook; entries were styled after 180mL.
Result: 0.2mL
